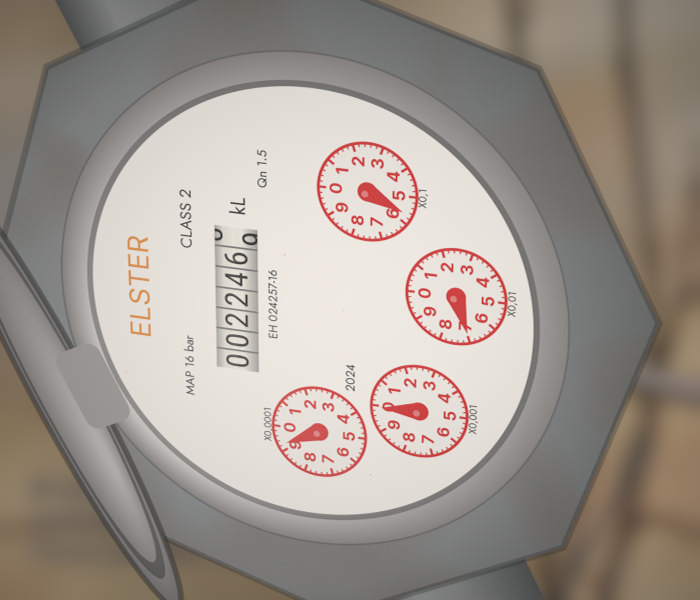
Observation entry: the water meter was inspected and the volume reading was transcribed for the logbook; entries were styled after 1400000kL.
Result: 22468.5699kL
